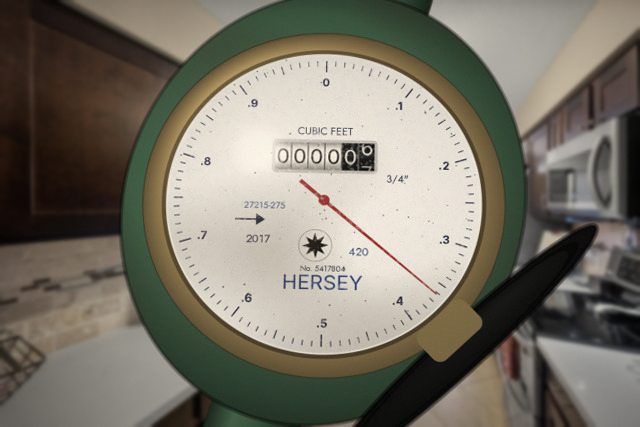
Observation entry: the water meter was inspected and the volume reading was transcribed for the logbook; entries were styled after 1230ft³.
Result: 6.36ft³
